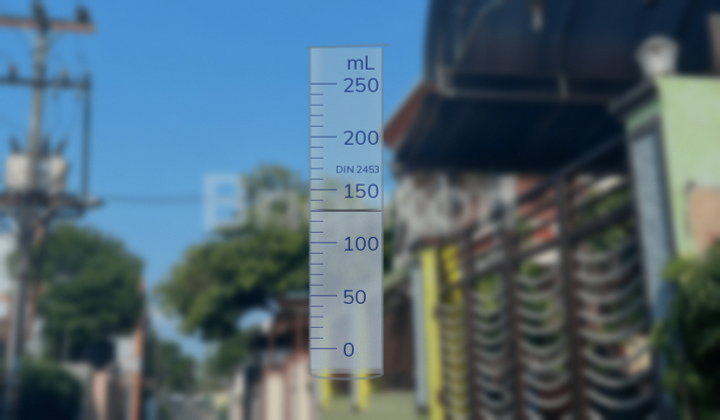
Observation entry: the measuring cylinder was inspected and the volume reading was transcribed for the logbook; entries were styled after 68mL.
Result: 130mL
